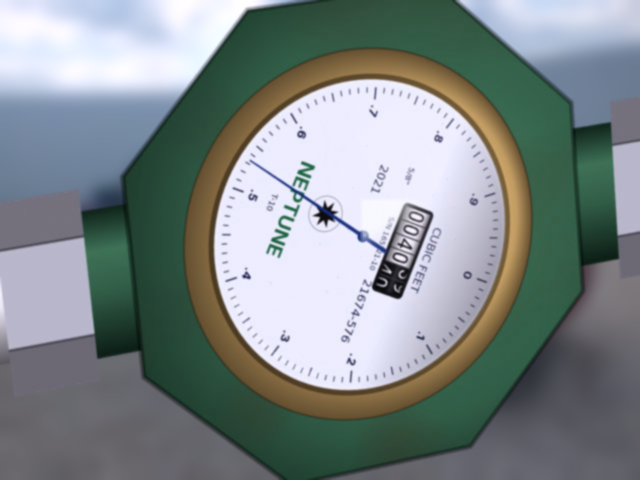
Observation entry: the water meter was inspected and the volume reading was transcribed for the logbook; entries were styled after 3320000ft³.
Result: 4039.53ft³
